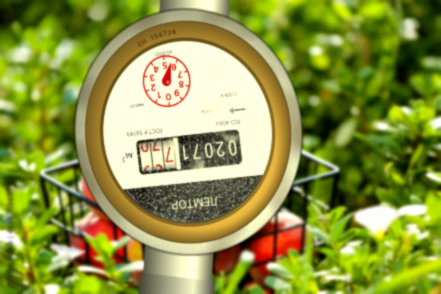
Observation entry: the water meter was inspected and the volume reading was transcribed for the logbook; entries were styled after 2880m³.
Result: 2071.7695m³
